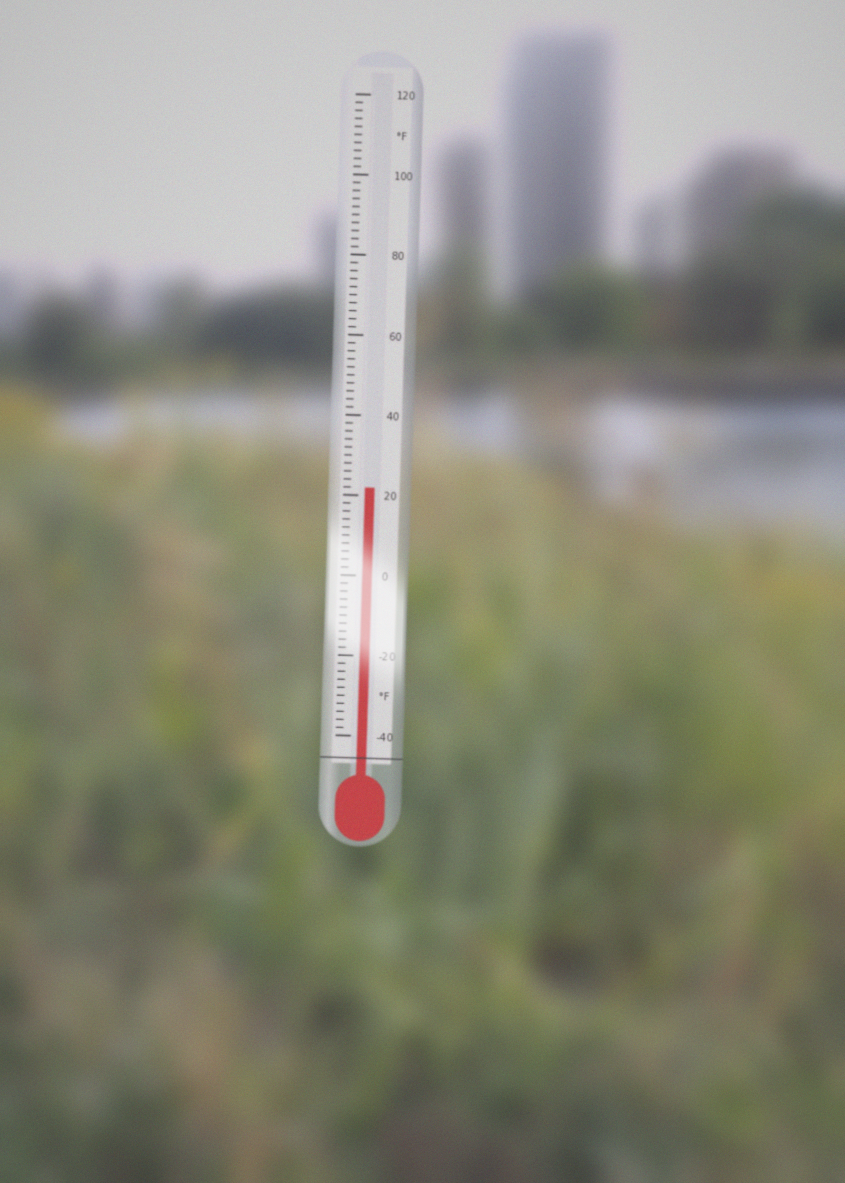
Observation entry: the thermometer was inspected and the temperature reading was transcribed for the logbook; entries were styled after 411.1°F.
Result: 22°F
